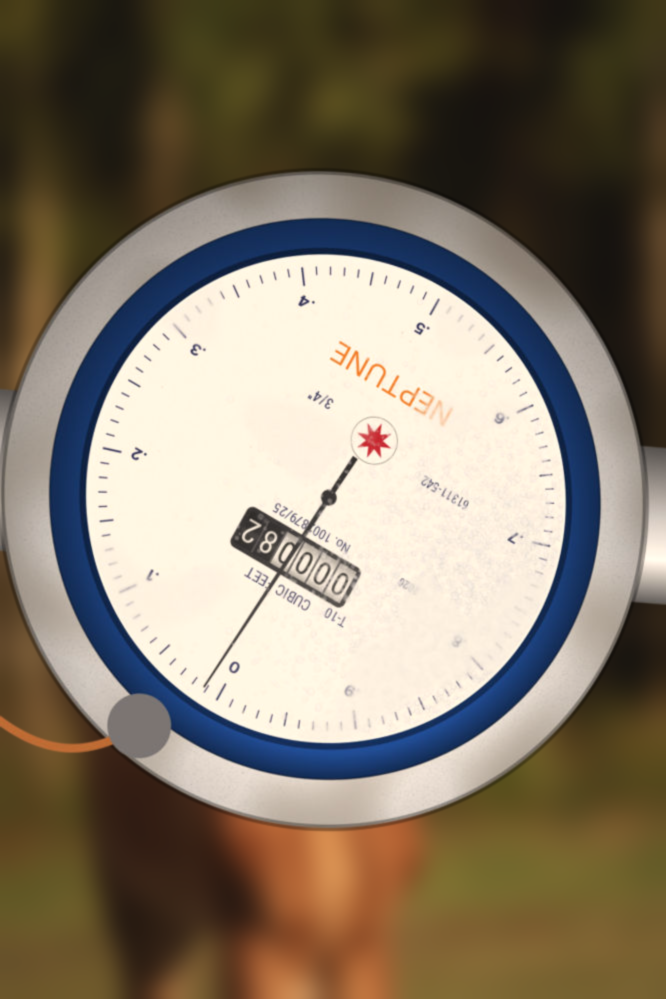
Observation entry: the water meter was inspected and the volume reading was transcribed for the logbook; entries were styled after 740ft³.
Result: 82.01ft³
